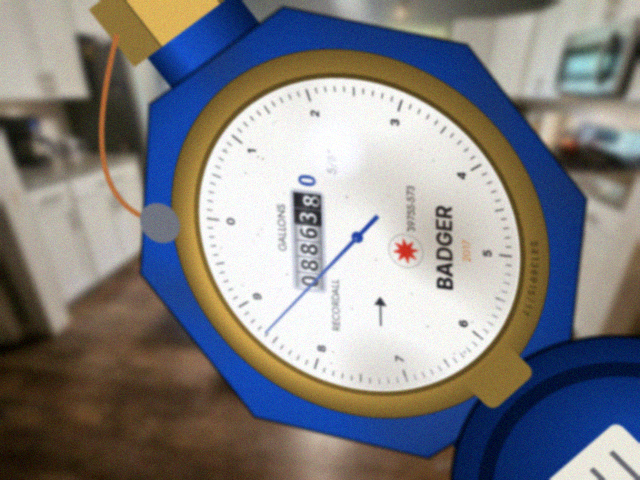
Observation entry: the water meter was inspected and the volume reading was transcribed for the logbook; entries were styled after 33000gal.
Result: 886378.6gal
